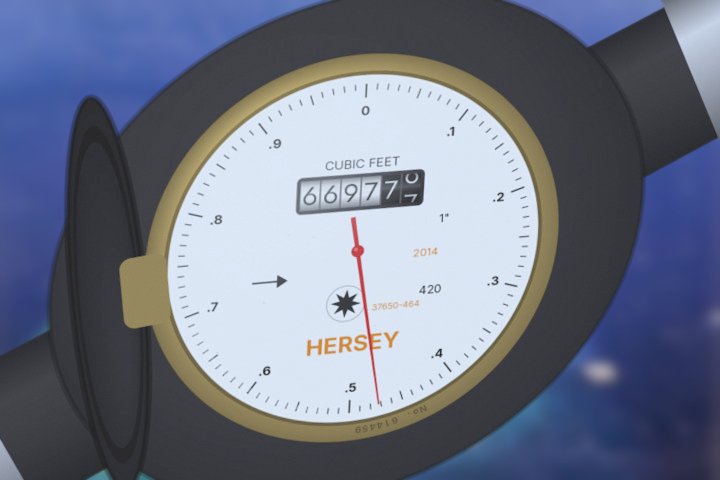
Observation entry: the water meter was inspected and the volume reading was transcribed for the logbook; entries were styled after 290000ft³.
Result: 669776.47ft³
